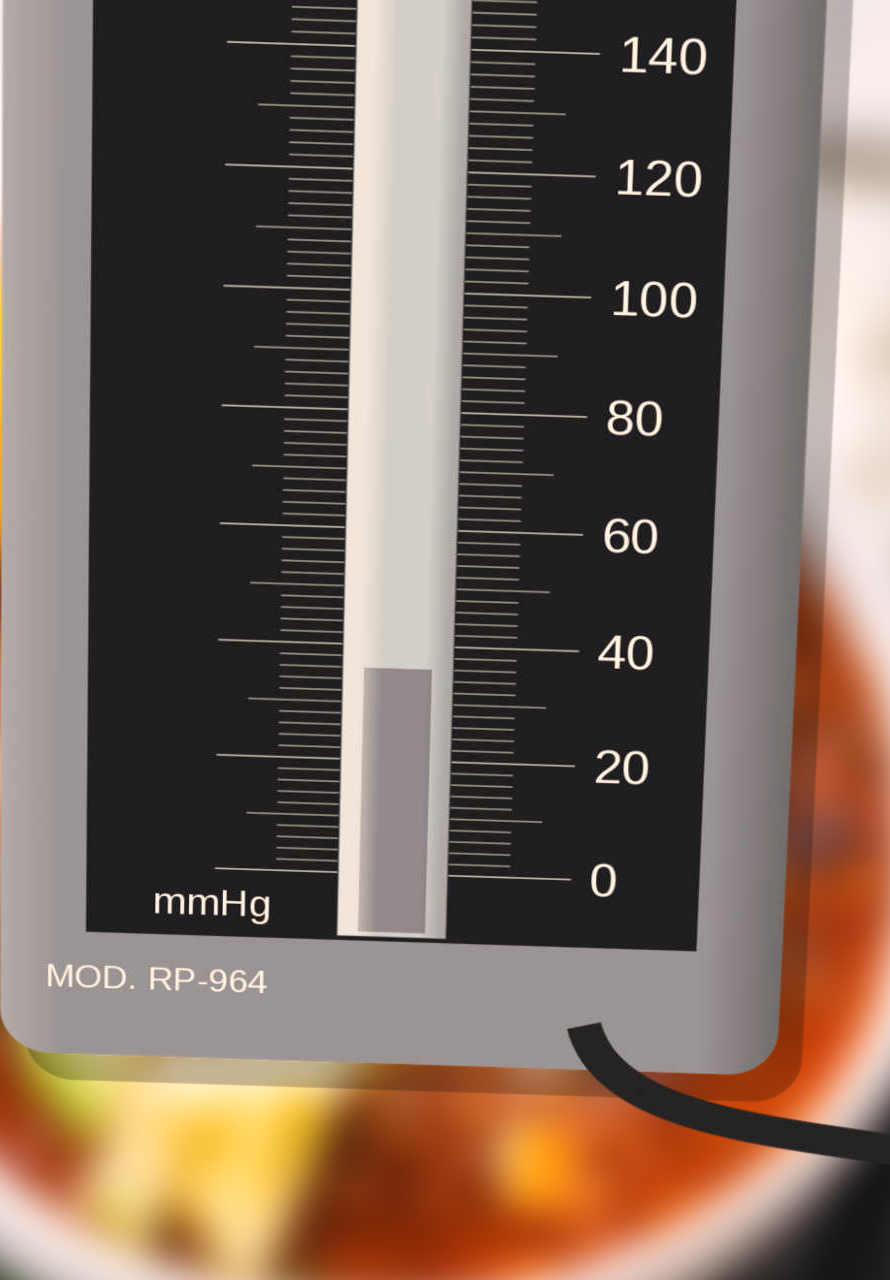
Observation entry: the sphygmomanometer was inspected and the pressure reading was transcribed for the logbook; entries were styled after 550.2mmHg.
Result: 36mmHg
